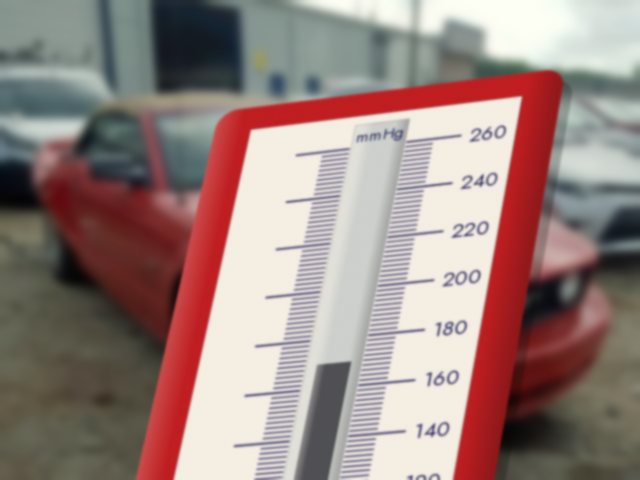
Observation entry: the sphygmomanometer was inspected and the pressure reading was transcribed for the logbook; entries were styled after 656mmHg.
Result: 170mmHg
